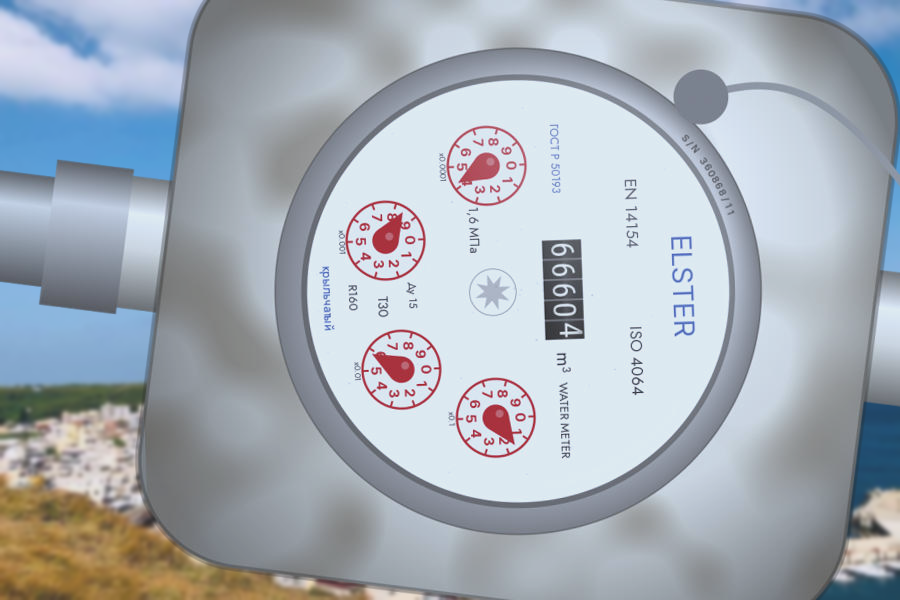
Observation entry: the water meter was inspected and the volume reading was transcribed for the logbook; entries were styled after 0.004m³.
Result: 66604.1584m³
